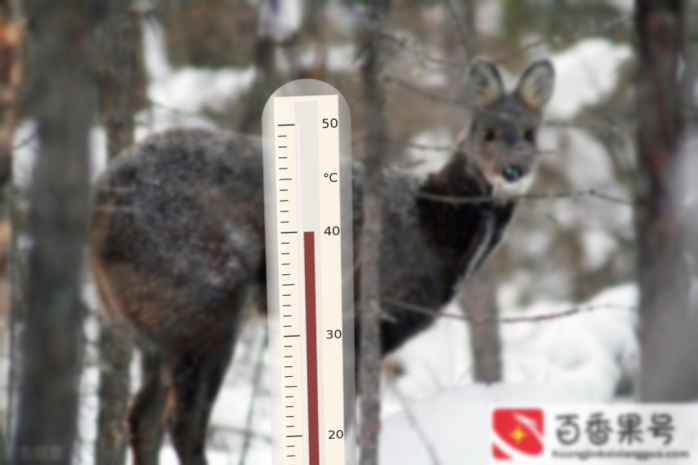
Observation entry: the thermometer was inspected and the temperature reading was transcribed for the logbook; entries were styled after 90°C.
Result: 40°C
